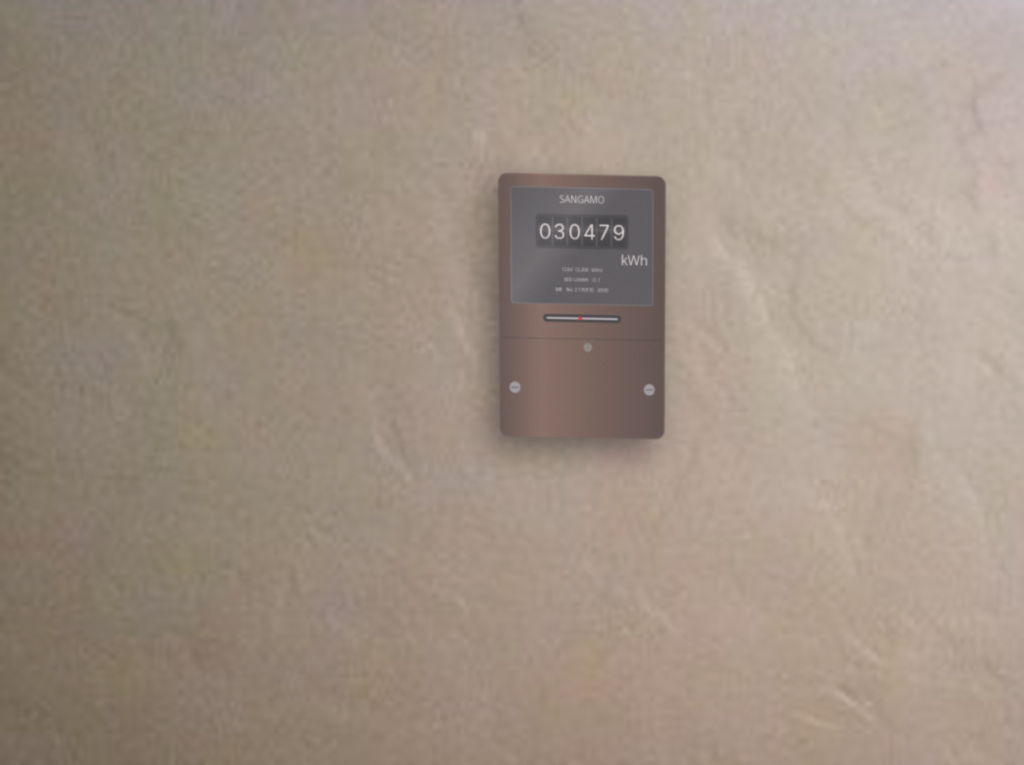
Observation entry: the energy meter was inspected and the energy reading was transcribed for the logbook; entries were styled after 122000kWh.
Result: 30479kWh
